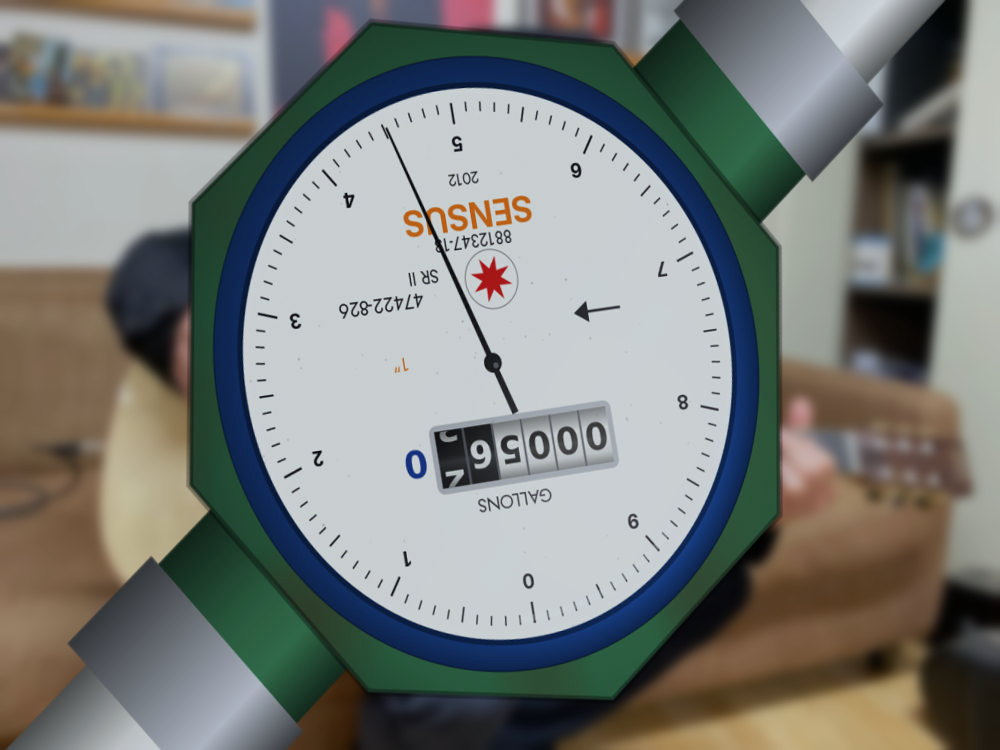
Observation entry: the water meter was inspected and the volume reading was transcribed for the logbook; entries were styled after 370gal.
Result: 5624.5gal
